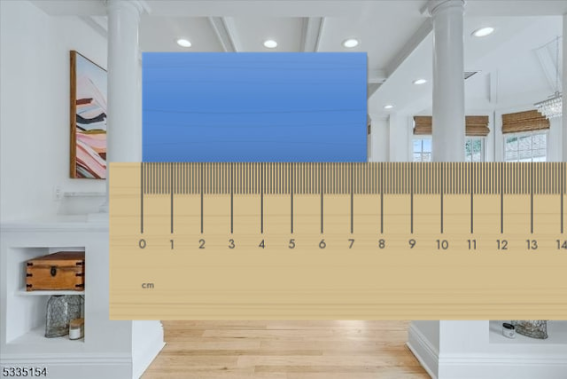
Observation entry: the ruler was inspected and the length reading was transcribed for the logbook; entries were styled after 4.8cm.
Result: 7.5cm
